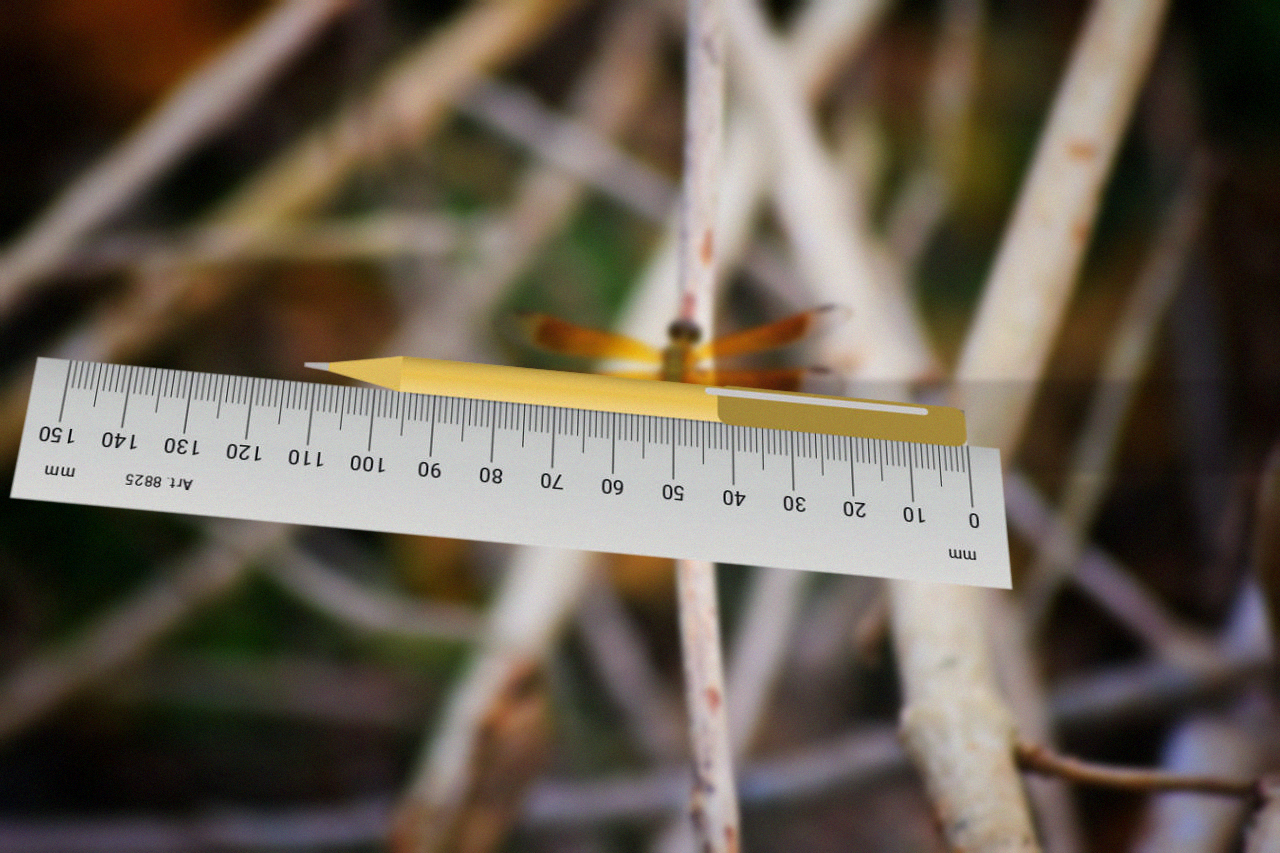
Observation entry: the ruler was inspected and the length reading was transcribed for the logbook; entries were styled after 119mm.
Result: 112mm
